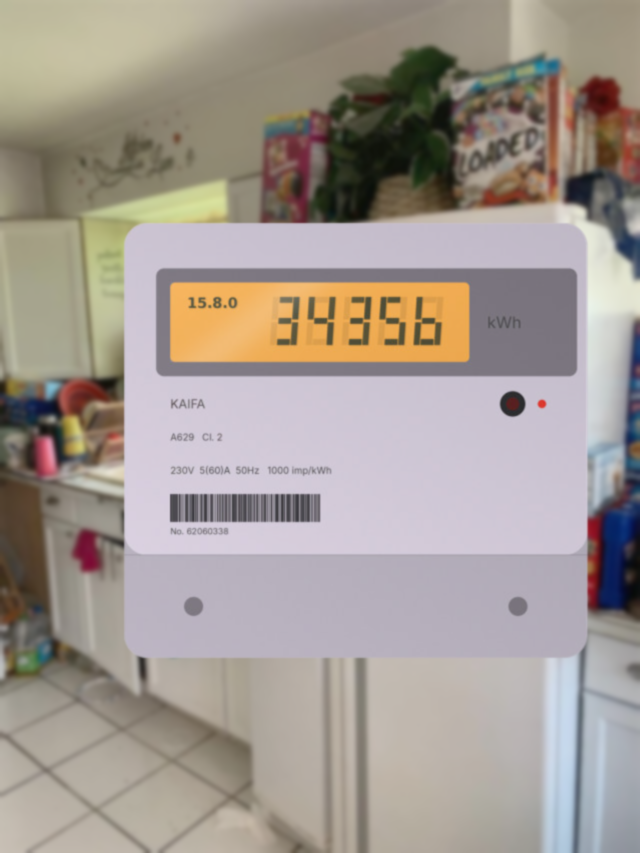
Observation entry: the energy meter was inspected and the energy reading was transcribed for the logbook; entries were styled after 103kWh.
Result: 34356kWh
